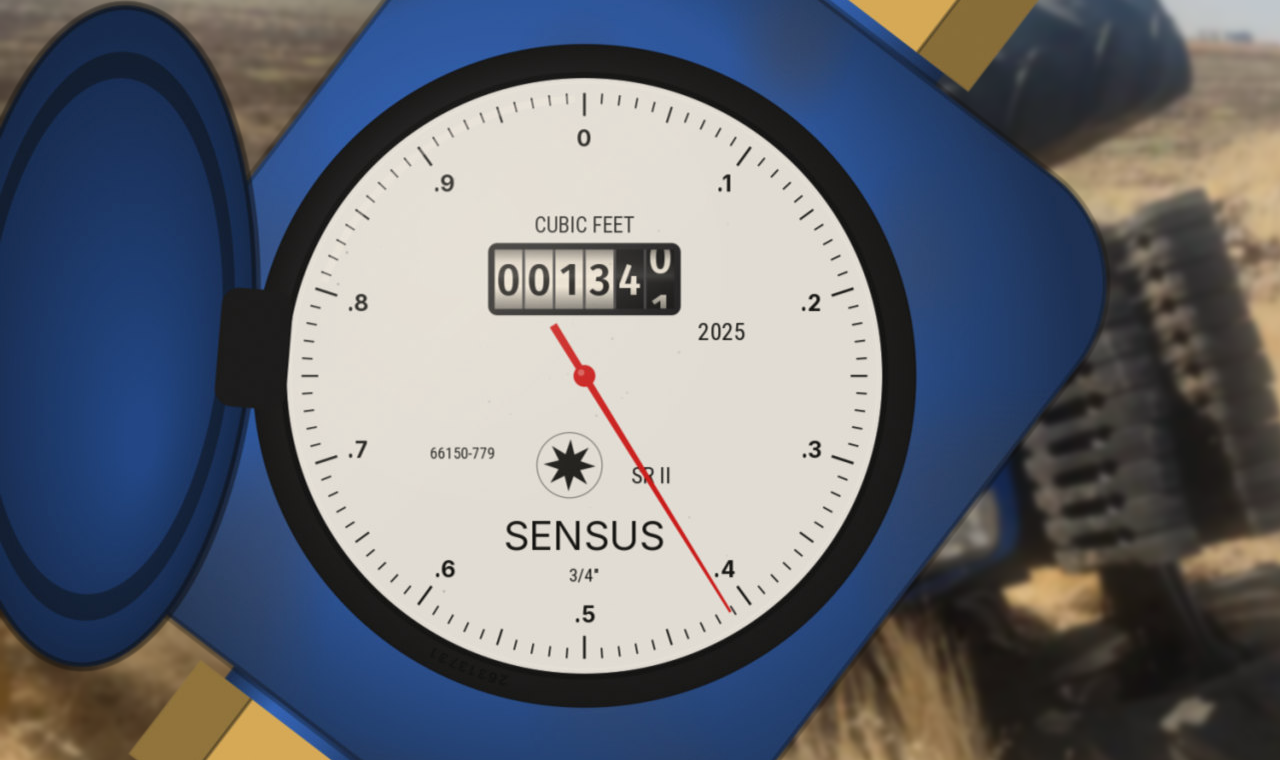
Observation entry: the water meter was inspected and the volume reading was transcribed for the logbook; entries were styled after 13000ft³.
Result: 1340.41ft³
